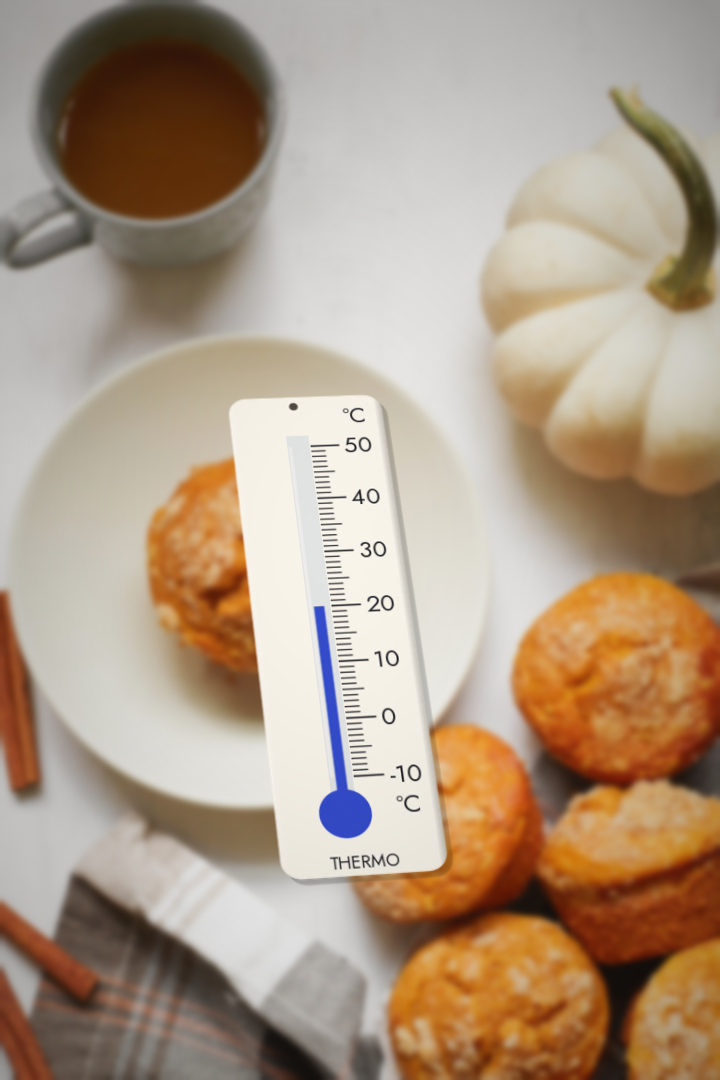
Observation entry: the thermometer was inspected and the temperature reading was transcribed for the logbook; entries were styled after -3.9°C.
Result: 20°C
